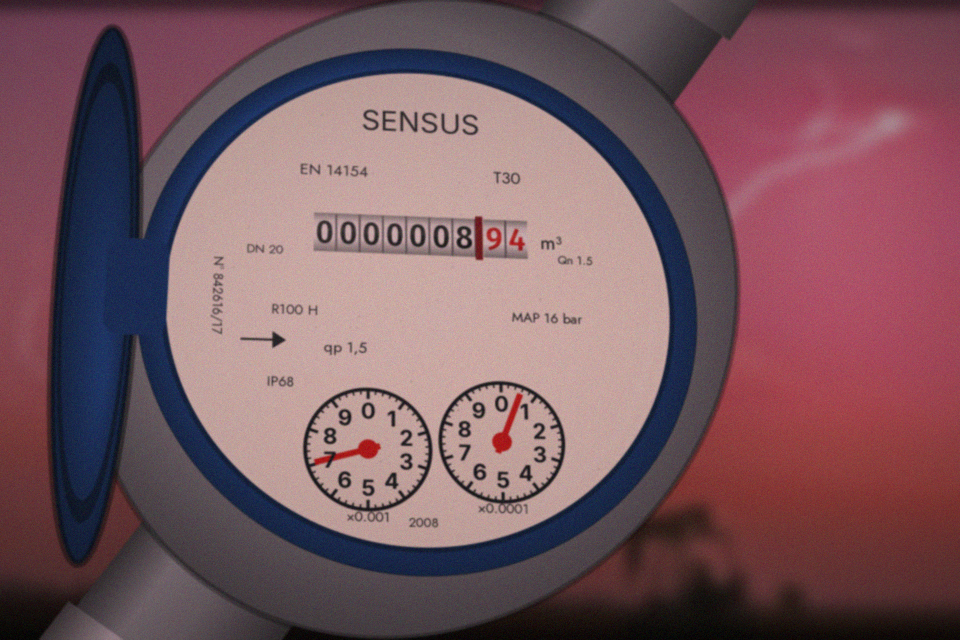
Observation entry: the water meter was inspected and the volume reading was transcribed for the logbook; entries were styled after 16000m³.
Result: 8.9470m³
